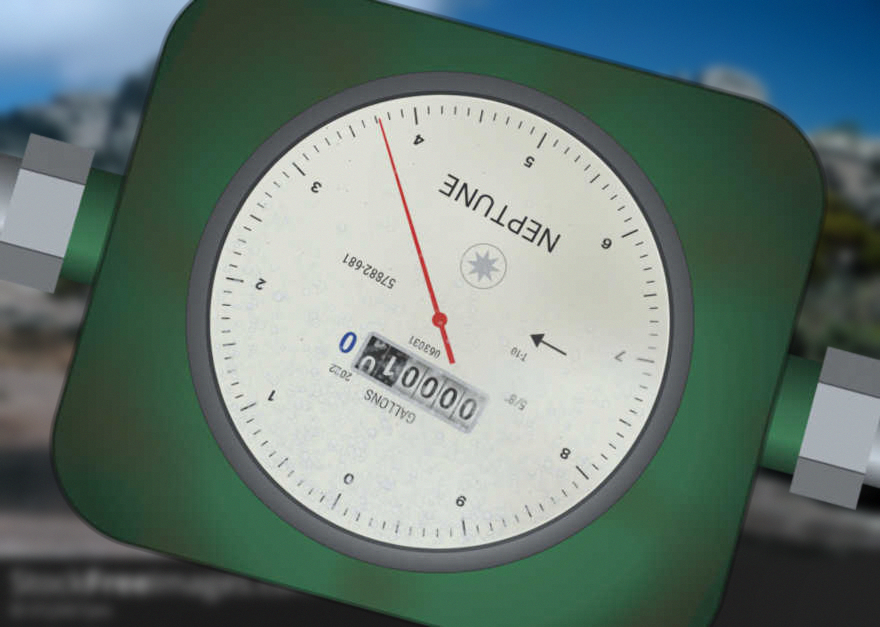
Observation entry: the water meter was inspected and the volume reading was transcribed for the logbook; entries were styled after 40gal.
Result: 103.7gal
